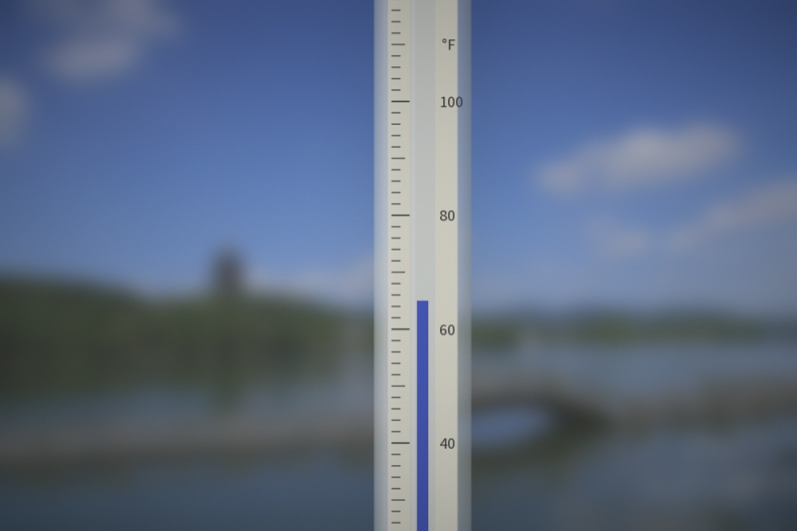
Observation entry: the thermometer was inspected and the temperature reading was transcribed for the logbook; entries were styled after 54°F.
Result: 65°F
